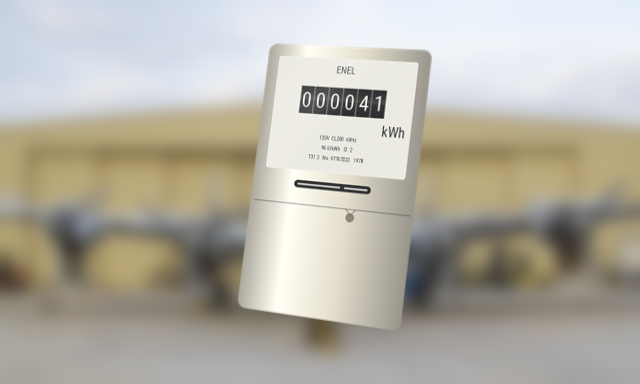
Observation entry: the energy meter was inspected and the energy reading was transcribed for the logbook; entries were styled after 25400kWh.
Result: 41kWh
